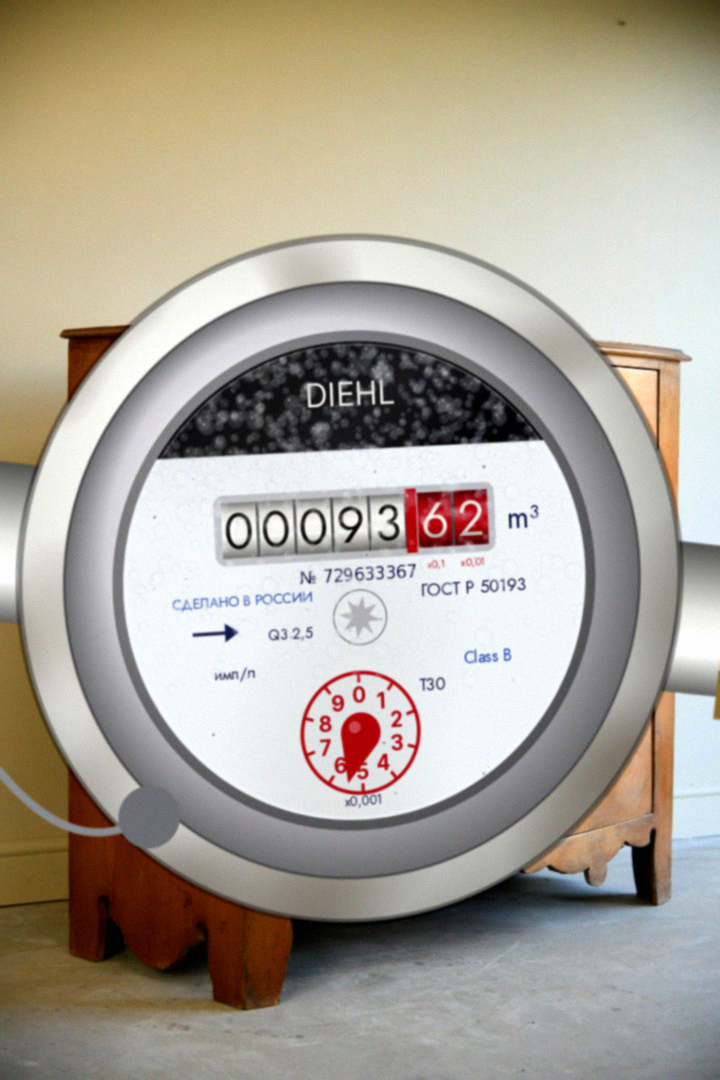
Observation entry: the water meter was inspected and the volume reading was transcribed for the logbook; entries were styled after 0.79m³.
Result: 93.625m³
